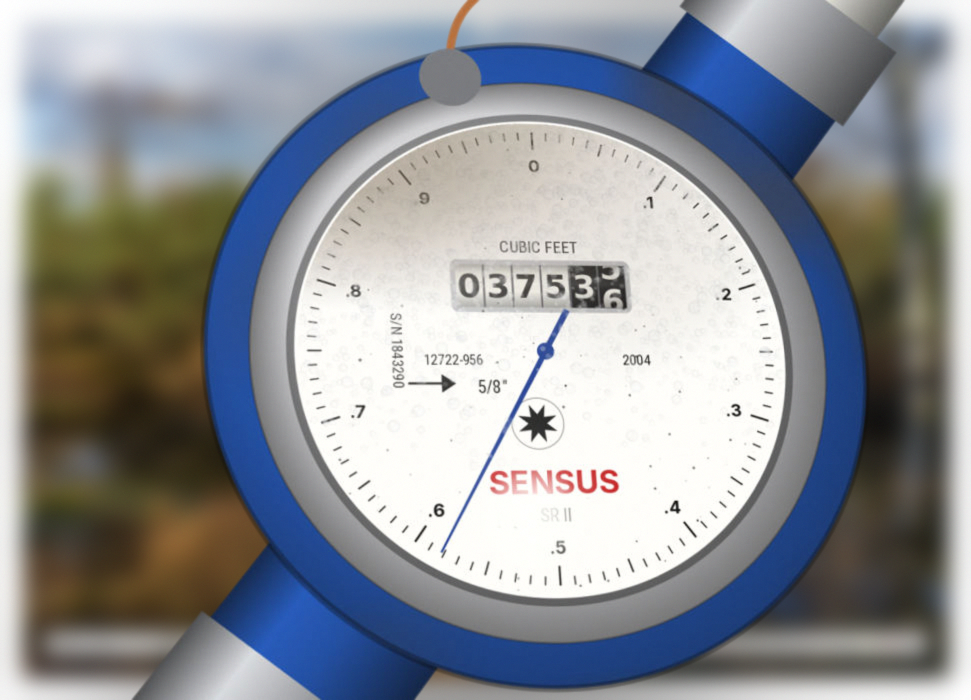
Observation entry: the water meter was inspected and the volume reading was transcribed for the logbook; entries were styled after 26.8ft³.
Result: 37535.58ft³
